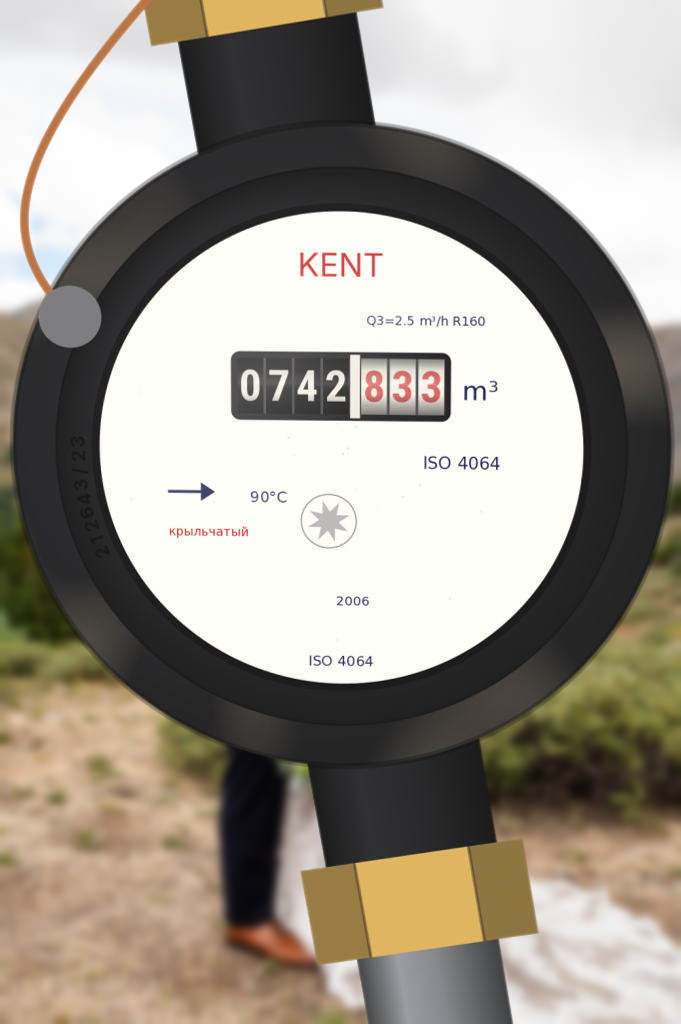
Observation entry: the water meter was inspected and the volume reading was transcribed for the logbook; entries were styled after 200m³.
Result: 742.833m³
